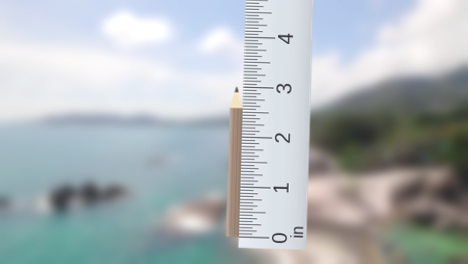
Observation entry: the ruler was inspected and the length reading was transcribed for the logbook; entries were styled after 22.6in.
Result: 3in
